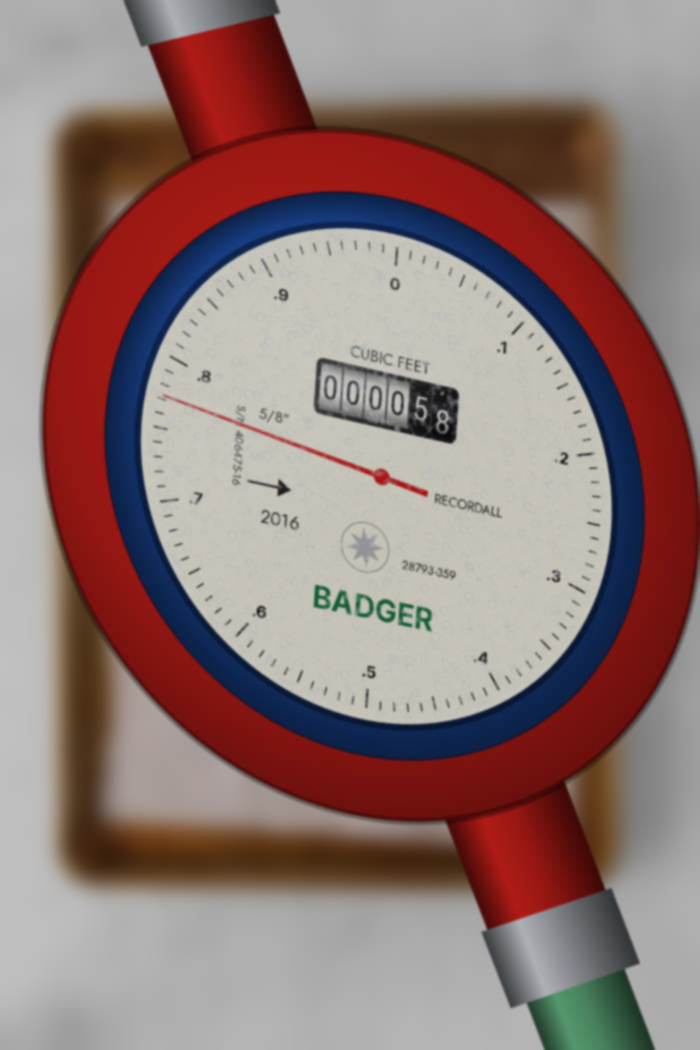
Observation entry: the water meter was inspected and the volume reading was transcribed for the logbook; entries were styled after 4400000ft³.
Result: 57.77ft³
